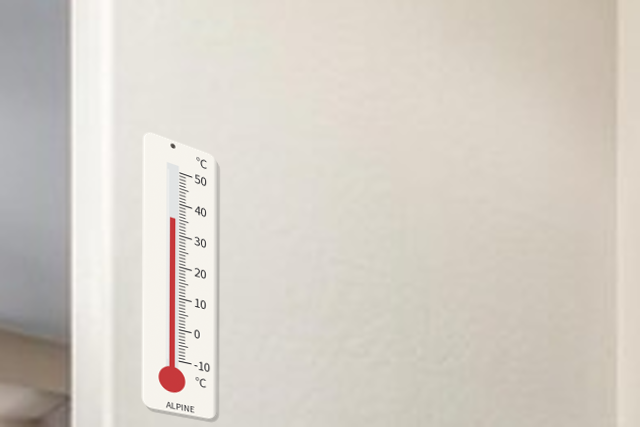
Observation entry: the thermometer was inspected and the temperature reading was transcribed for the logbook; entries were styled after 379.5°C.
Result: 35°C
